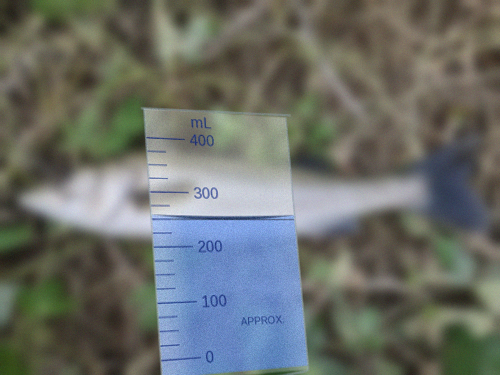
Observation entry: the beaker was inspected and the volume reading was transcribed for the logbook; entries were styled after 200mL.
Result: 250mL
